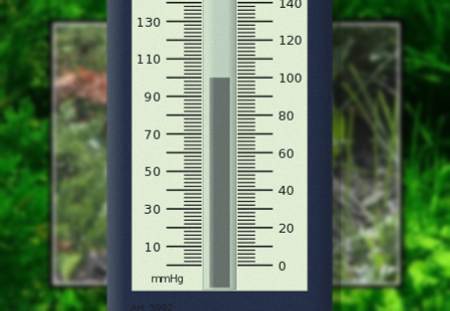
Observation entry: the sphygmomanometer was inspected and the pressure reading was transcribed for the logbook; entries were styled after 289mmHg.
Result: 100mmHg
